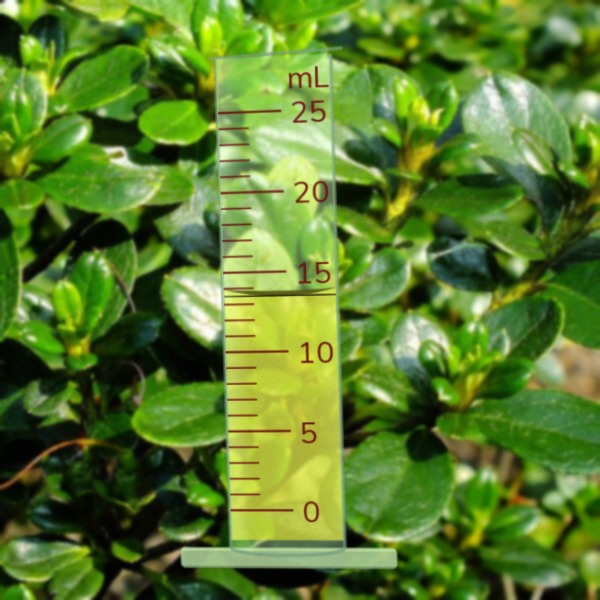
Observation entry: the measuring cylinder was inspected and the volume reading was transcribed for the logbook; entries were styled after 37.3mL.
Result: 13.5mL
